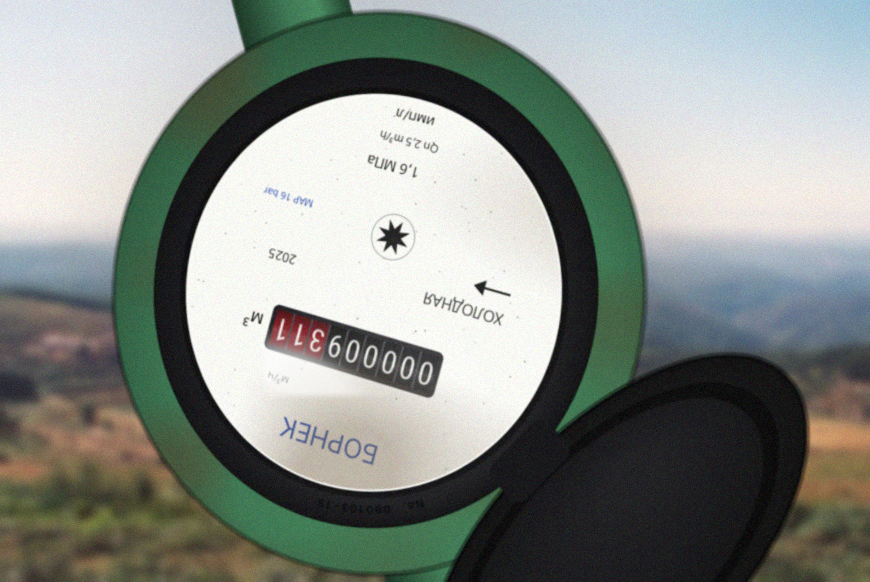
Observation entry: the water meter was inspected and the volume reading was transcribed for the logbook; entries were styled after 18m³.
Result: 9.311m³
